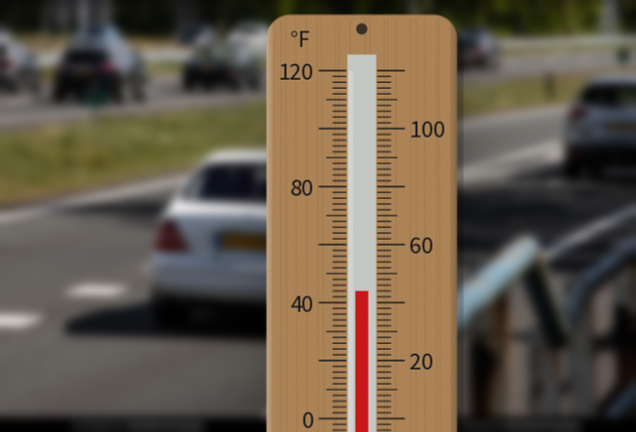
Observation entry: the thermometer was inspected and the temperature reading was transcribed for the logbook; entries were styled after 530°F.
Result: 44°F
